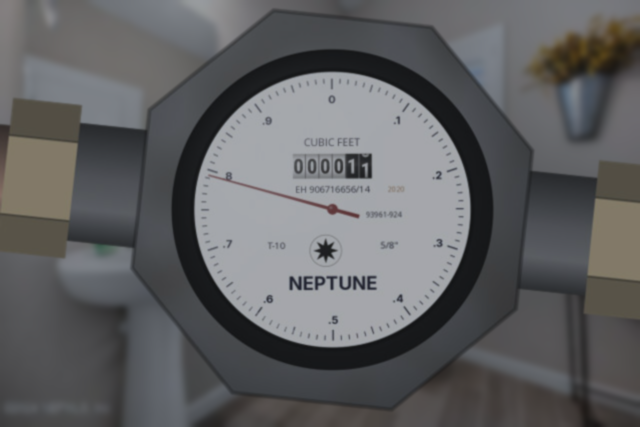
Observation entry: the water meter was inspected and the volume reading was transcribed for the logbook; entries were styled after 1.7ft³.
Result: 10.79ft³
